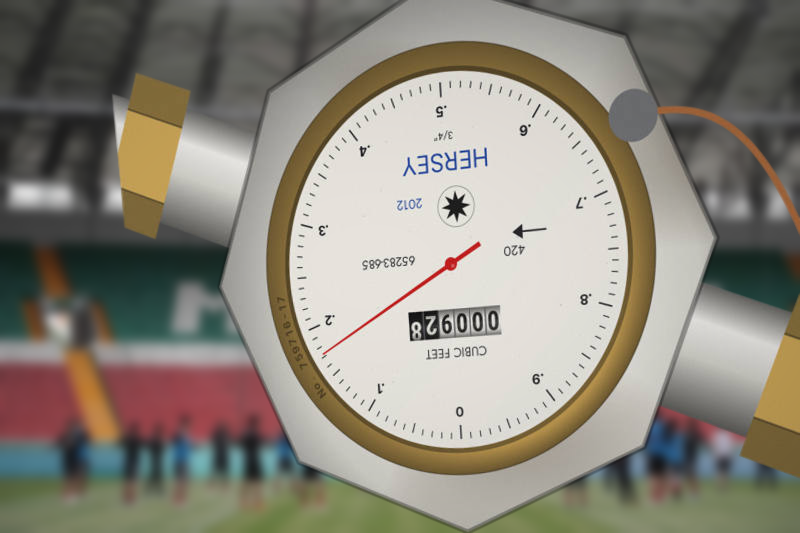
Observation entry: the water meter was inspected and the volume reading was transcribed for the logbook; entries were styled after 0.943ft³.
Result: 928.17ft³
